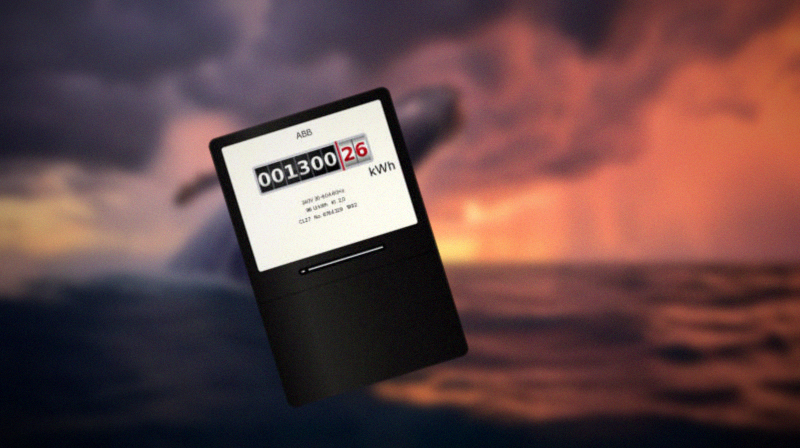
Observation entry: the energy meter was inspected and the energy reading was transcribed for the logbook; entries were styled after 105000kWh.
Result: 1300.26kWh
